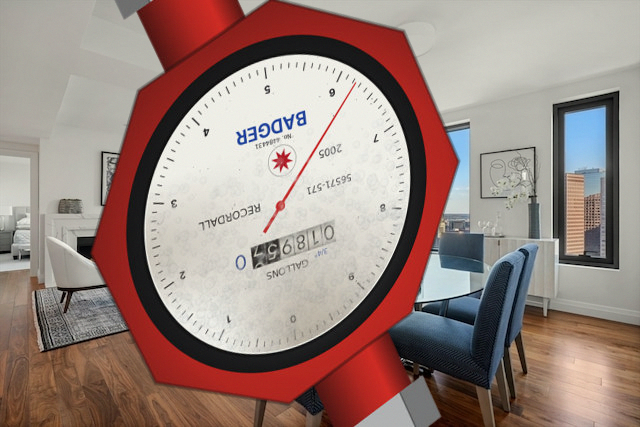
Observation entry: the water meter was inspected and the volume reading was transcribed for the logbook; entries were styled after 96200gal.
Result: 189566.2gal
